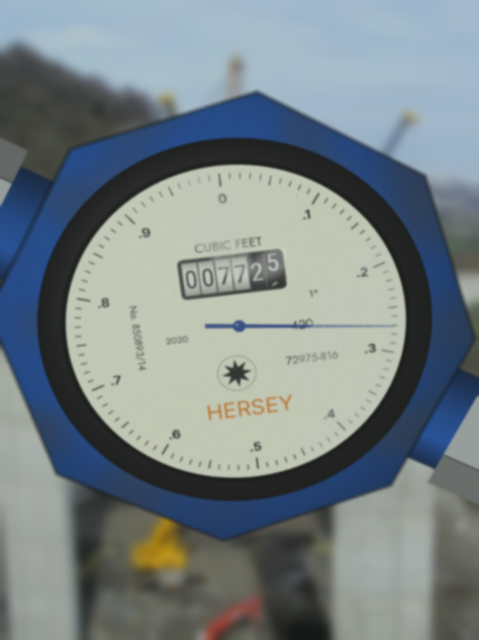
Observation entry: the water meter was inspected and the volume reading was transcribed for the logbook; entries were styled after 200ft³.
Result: 7725.27ft³
